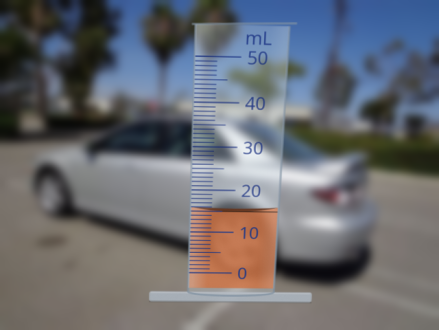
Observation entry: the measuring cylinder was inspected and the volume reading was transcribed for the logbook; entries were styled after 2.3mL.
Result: 15mL
